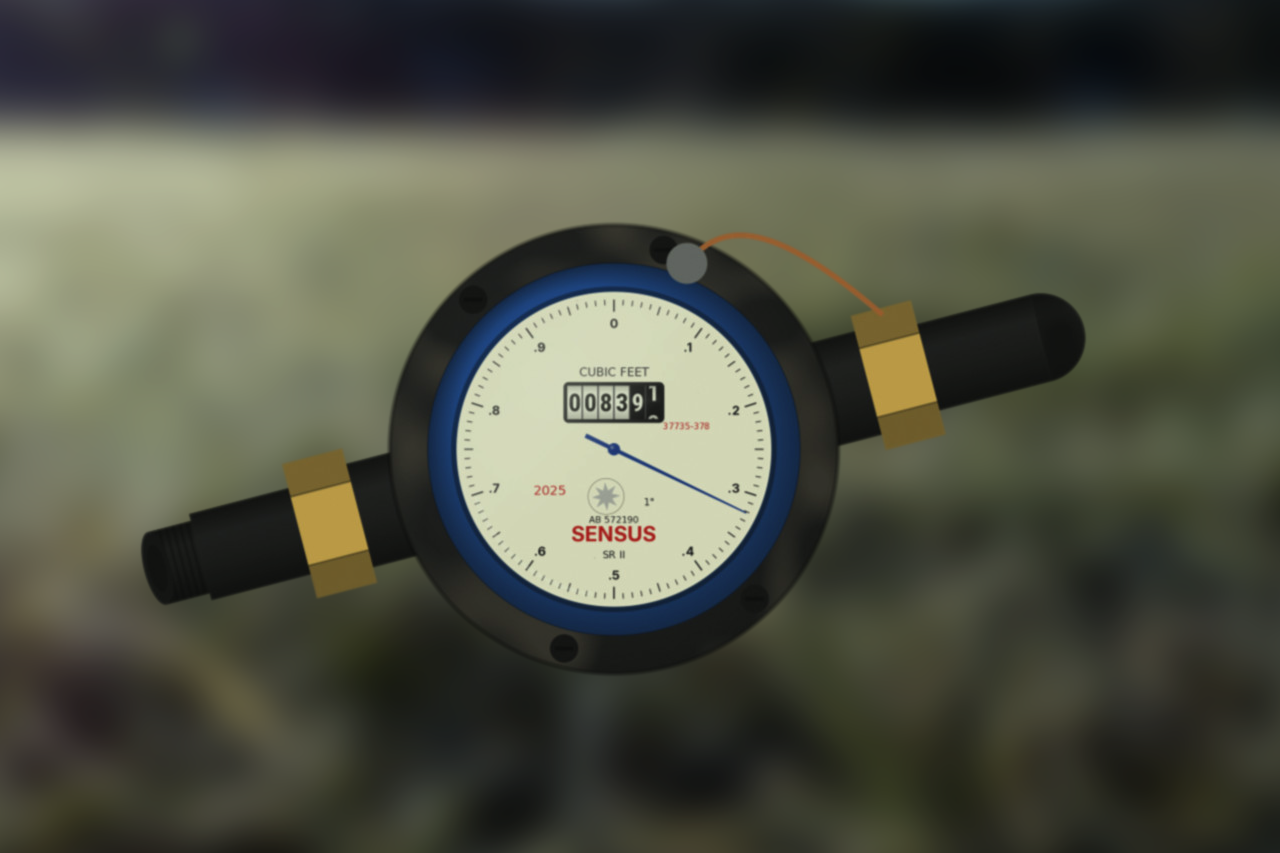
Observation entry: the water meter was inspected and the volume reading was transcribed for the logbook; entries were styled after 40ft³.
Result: 8391.32ft³
